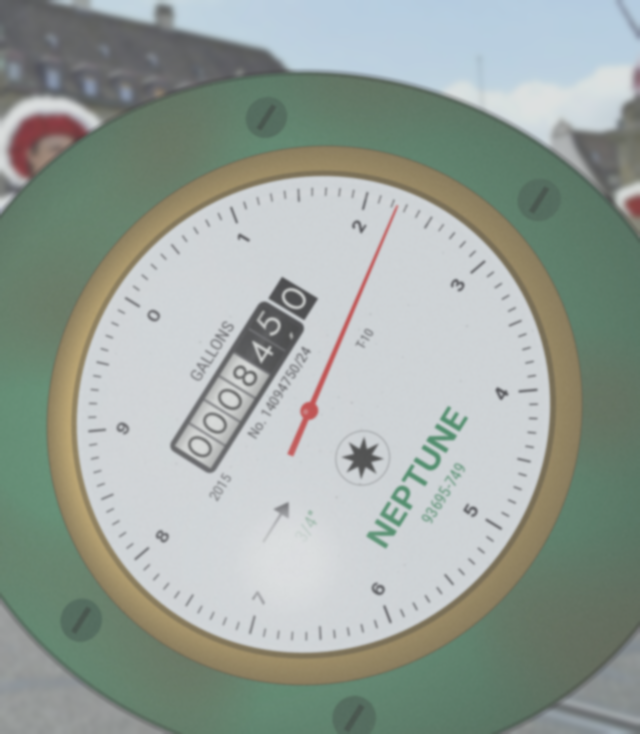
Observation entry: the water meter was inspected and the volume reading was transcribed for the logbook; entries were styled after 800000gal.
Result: 8452.2gal
